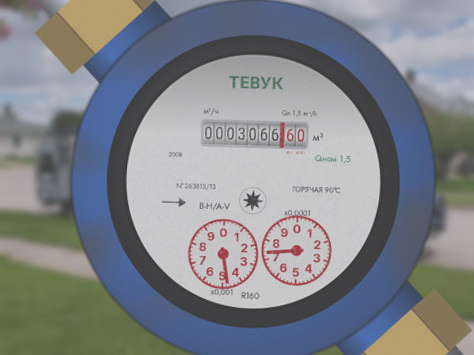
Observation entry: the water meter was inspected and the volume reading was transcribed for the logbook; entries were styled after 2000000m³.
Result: 3066.6047m³
